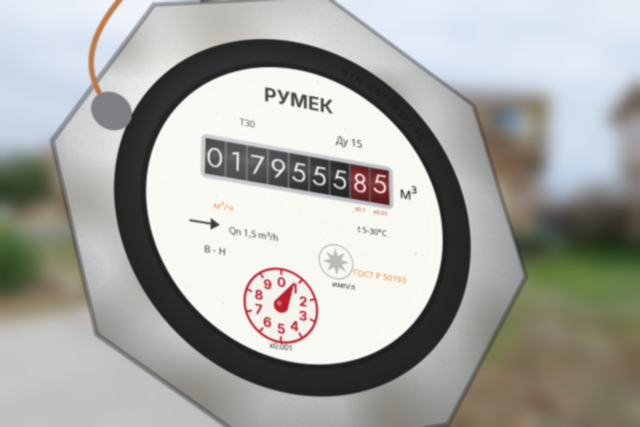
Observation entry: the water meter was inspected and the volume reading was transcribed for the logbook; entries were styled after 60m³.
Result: 179555.850m³
